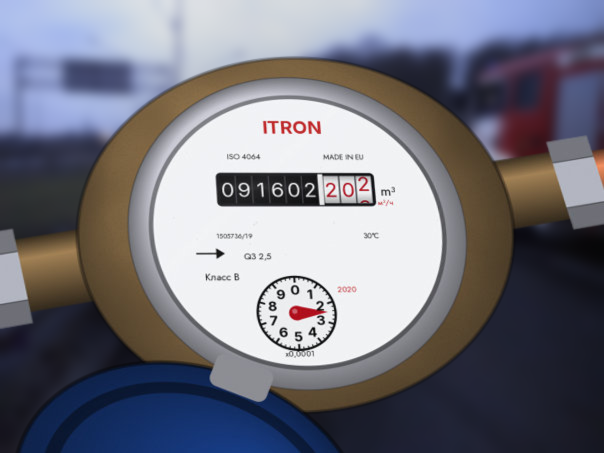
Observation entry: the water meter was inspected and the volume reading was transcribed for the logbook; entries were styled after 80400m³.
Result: 91602.2022m³
